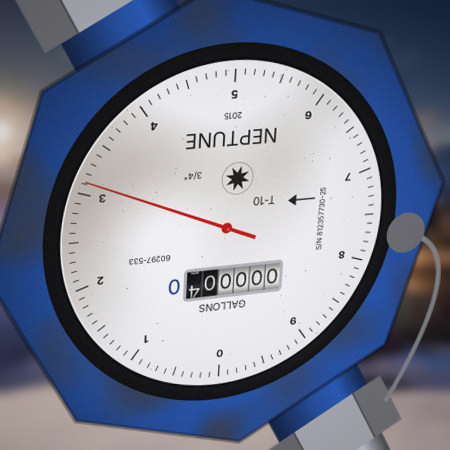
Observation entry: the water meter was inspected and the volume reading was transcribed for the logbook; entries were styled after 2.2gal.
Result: 43.1gal
